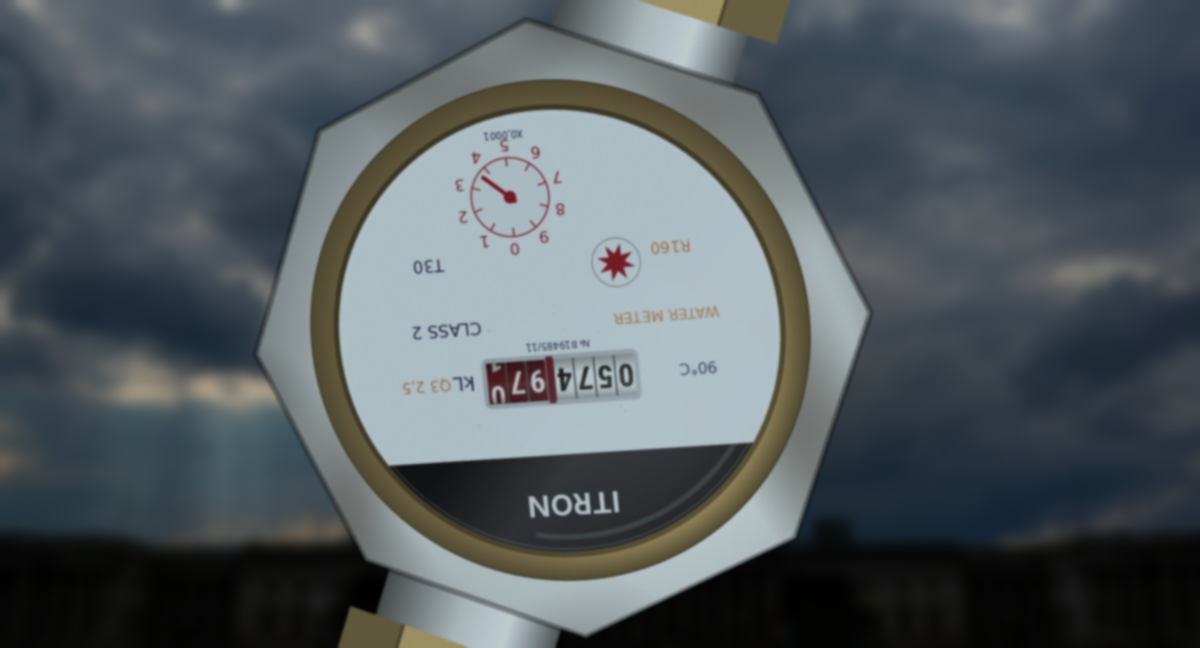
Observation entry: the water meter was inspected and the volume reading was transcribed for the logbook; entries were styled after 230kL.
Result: 574.9703kL
